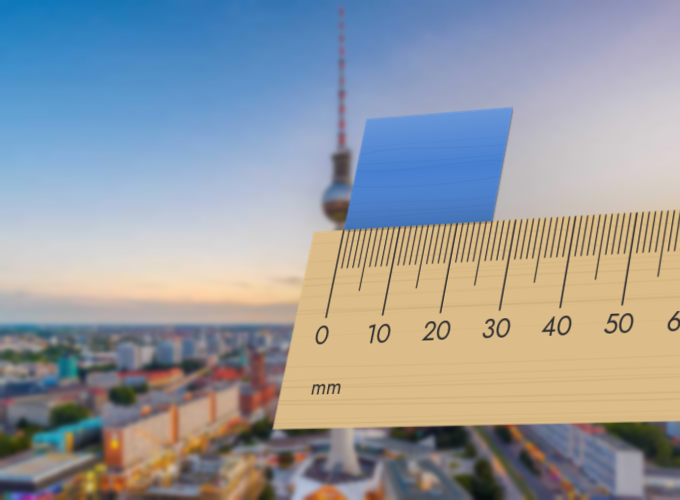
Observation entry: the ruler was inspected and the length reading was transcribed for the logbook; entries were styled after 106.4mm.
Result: 26mm
